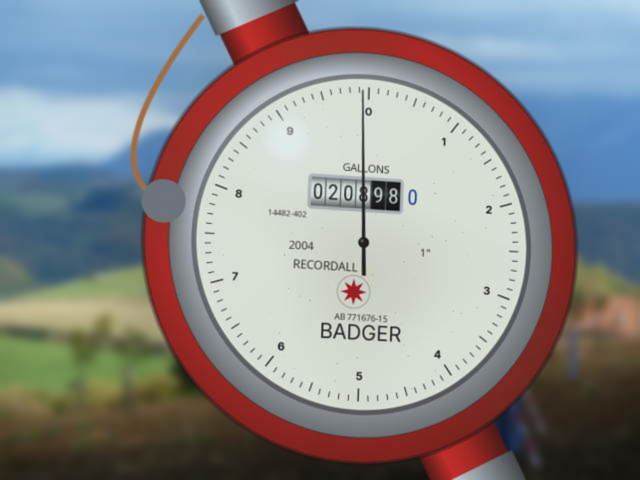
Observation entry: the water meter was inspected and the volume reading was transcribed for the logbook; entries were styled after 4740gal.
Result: 208979.9gal
